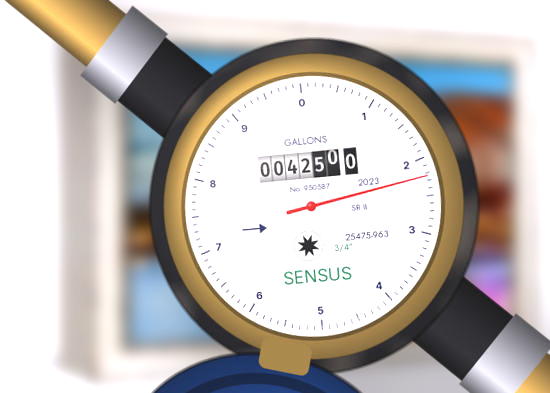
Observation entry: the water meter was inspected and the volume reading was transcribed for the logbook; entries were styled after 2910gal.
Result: 42502.2gal
